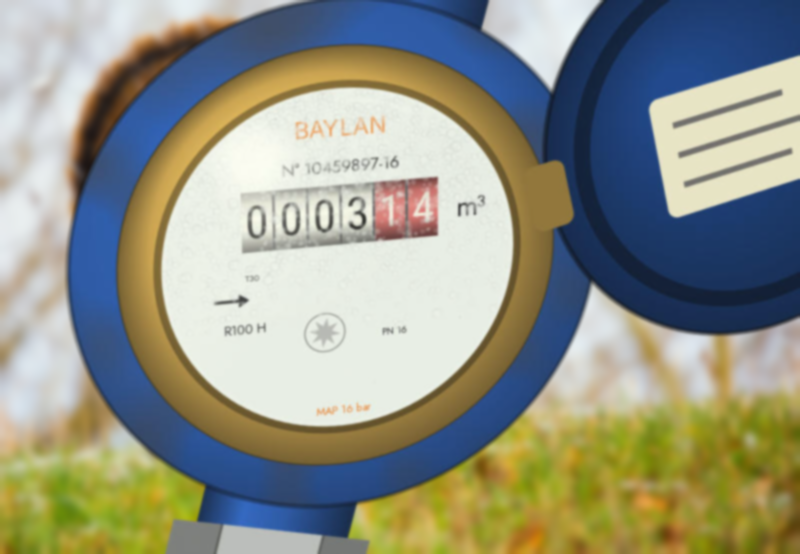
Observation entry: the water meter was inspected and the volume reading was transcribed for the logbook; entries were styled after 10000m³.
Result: 3.14m³
